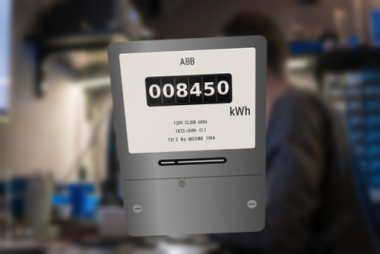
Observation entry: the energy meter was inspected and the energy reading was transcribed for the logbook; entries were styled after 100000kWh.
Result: 8450kWh
